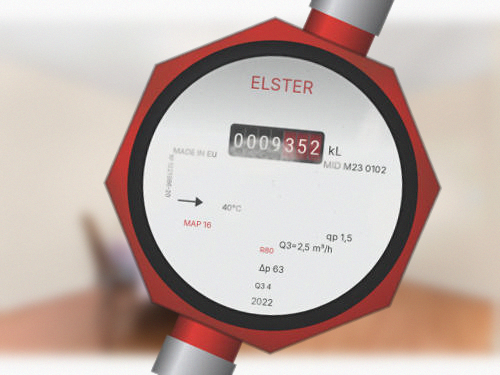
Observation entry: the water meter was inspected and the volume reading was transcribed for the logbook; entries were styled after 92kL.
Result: 9.352kL
